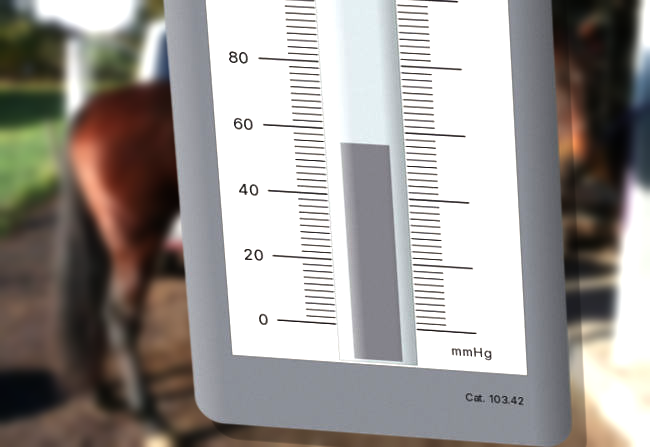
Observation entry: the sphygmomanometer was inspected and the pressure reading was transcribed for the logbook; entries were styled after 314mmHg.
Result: 56mmHg
